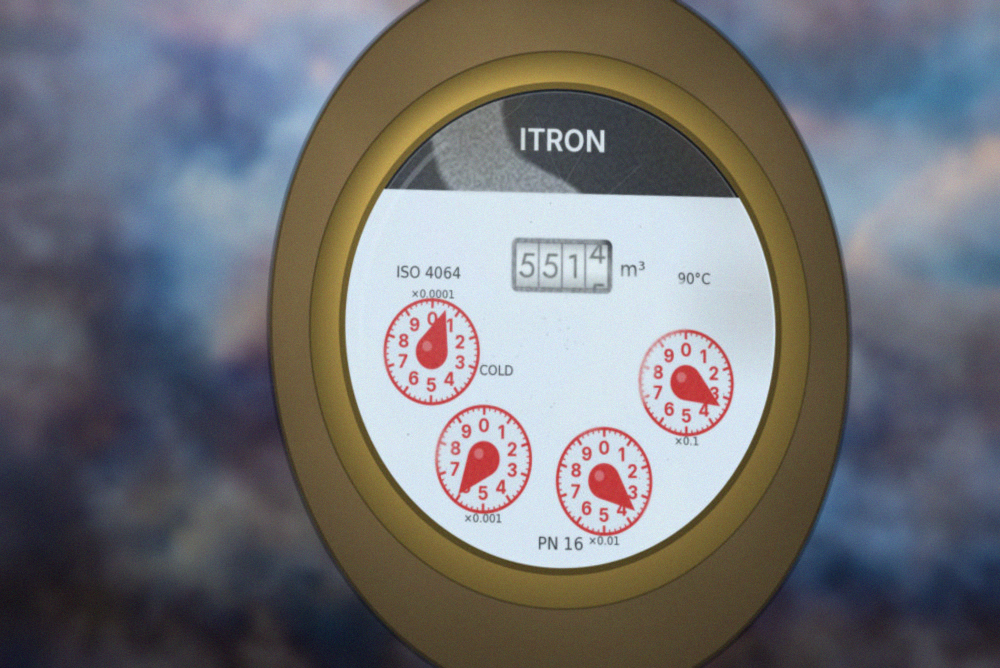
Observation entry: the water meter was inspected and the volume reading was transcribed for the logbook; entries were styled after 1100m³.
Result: 5514.3360m³
